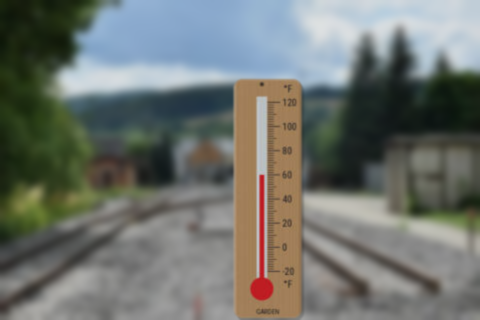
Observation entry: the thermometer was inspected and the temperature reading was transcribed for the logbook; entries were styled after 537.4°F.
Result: 60°F
